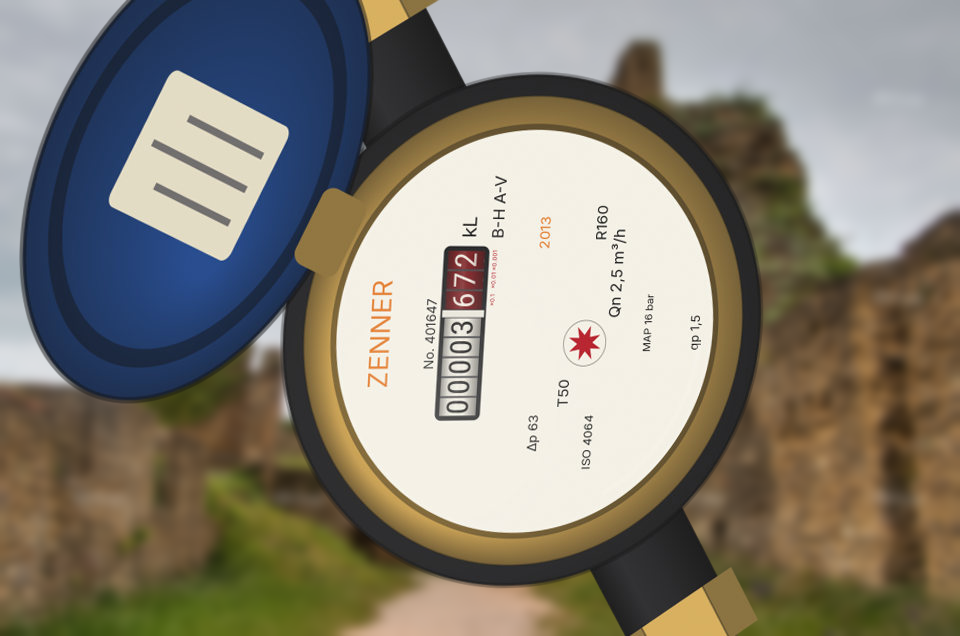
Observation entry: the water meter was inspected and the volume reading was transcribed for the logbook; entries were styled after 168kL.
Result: 3.672kL
